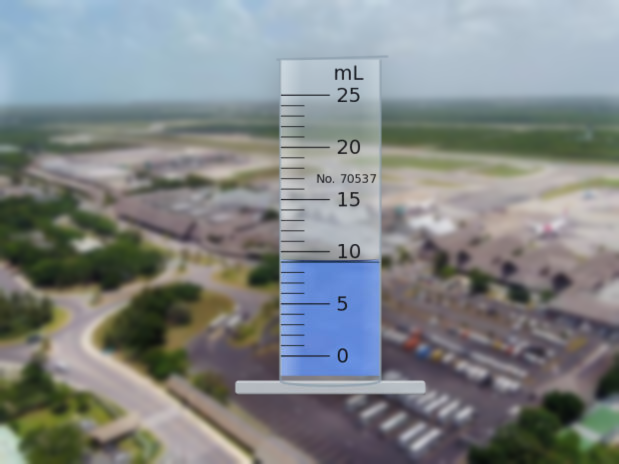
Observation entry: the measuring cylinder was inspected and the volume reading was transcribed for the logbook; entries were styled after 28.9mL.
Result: 9mL
